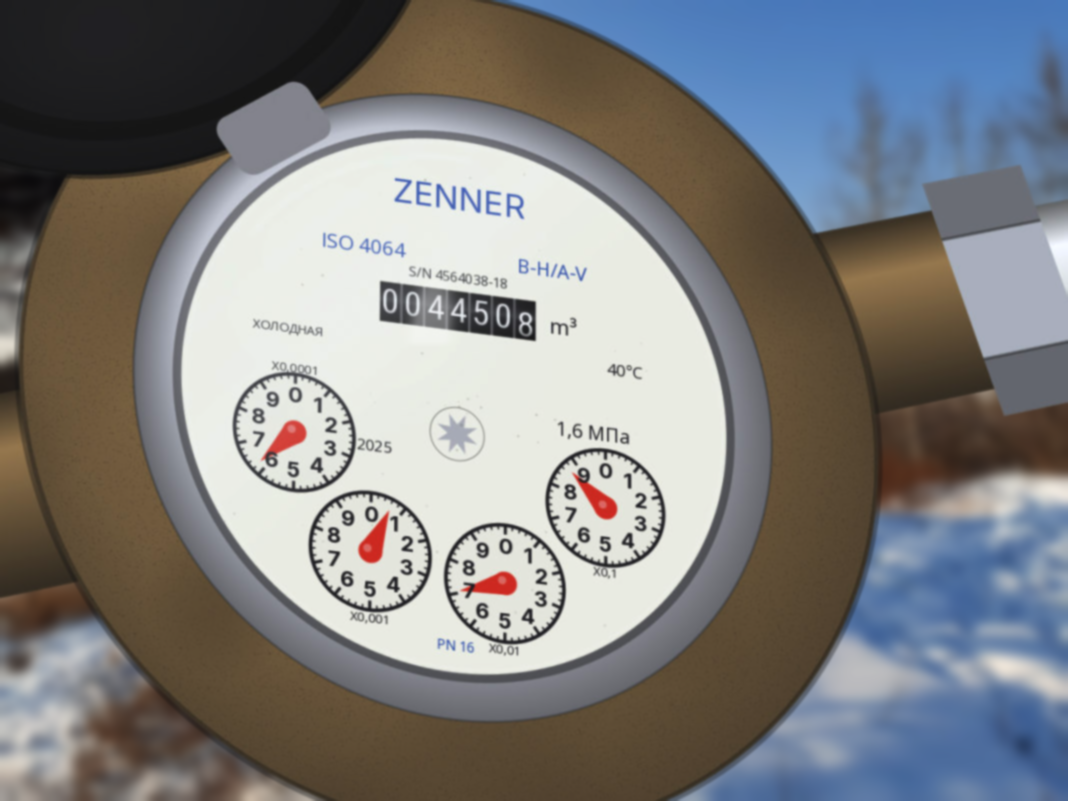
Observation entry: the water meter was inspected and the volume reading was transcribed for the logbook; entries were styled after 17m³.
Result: 44507.8706m³
